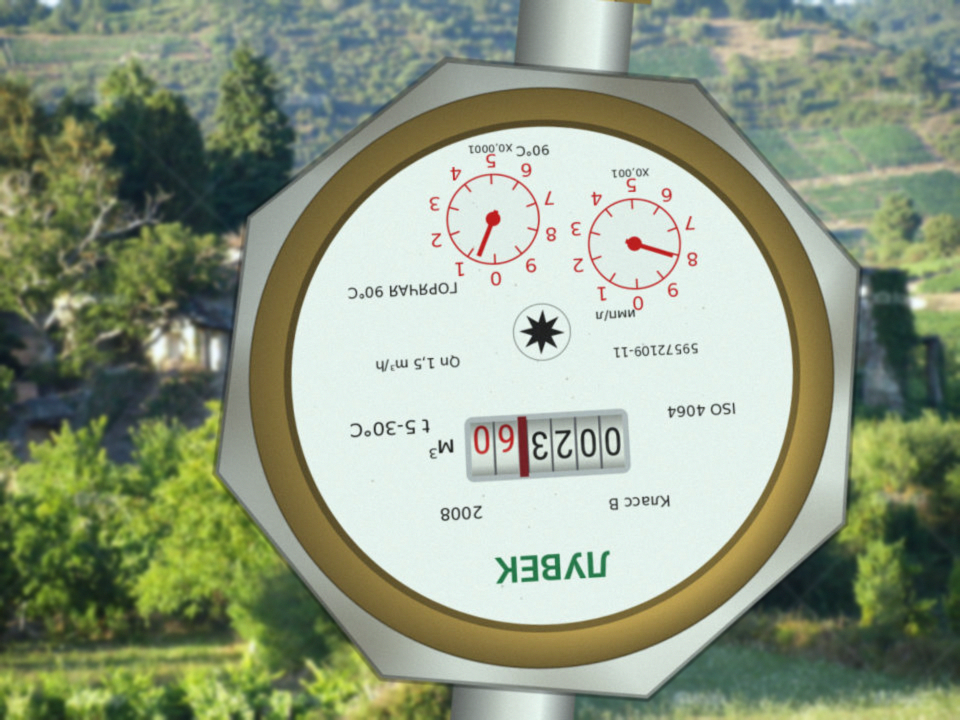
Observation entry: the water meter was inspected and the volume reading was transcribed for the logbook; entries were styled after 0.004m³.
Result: 23.5980m³
